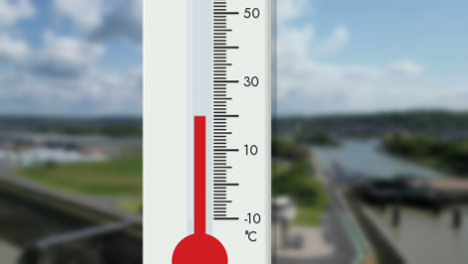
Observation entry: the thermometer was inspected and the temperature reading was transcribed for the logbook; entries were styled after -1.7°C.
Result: 20°C
